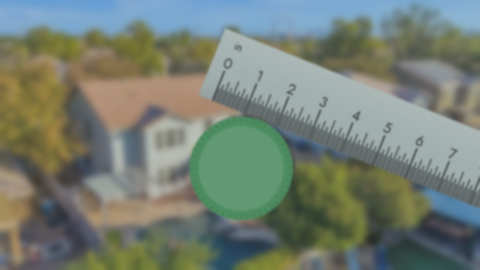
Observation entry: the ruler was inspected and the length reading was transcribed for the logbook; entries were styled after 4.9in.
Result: 3in
